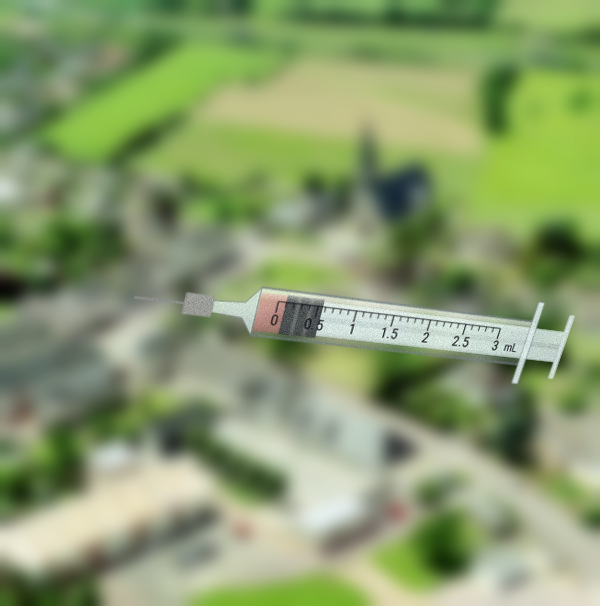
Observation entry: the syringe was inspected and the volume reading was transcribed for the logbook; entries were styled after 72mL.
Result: 0.1mL
